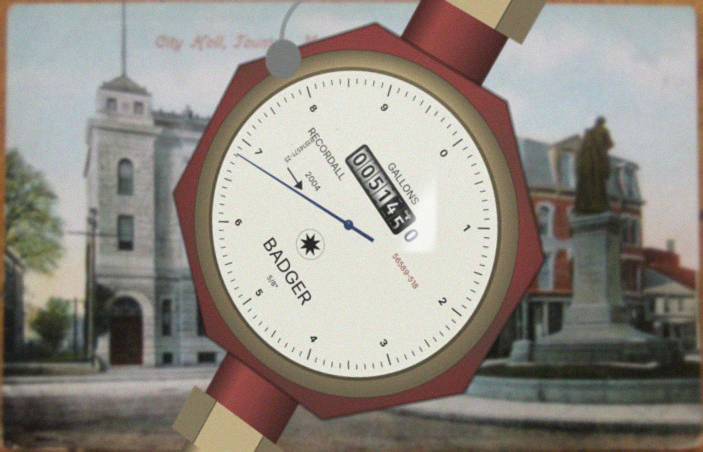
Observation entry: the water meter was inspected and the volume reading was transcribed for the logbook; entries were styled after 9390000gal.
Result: 51446.8gal
